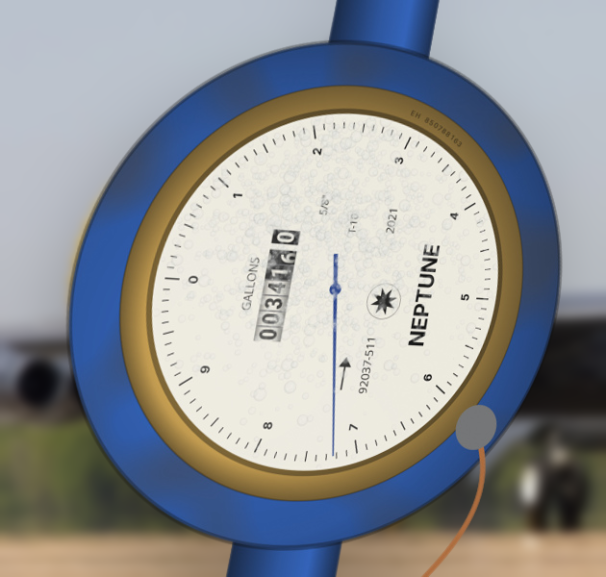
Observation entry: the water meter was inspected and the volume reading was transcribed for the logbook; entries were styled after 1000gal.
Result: 34157.2gal
